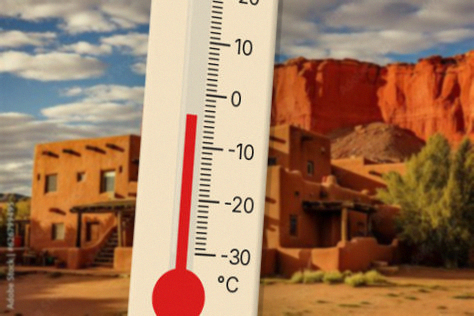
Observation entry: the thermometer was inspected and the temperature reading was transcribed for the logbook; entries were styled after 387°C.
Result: -4°C
